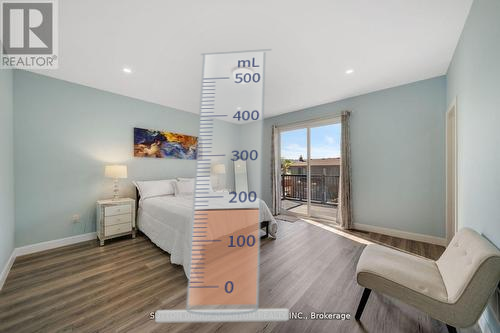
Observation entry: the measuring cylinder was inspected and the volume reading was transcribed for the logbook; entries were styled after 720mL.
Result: 170mL
